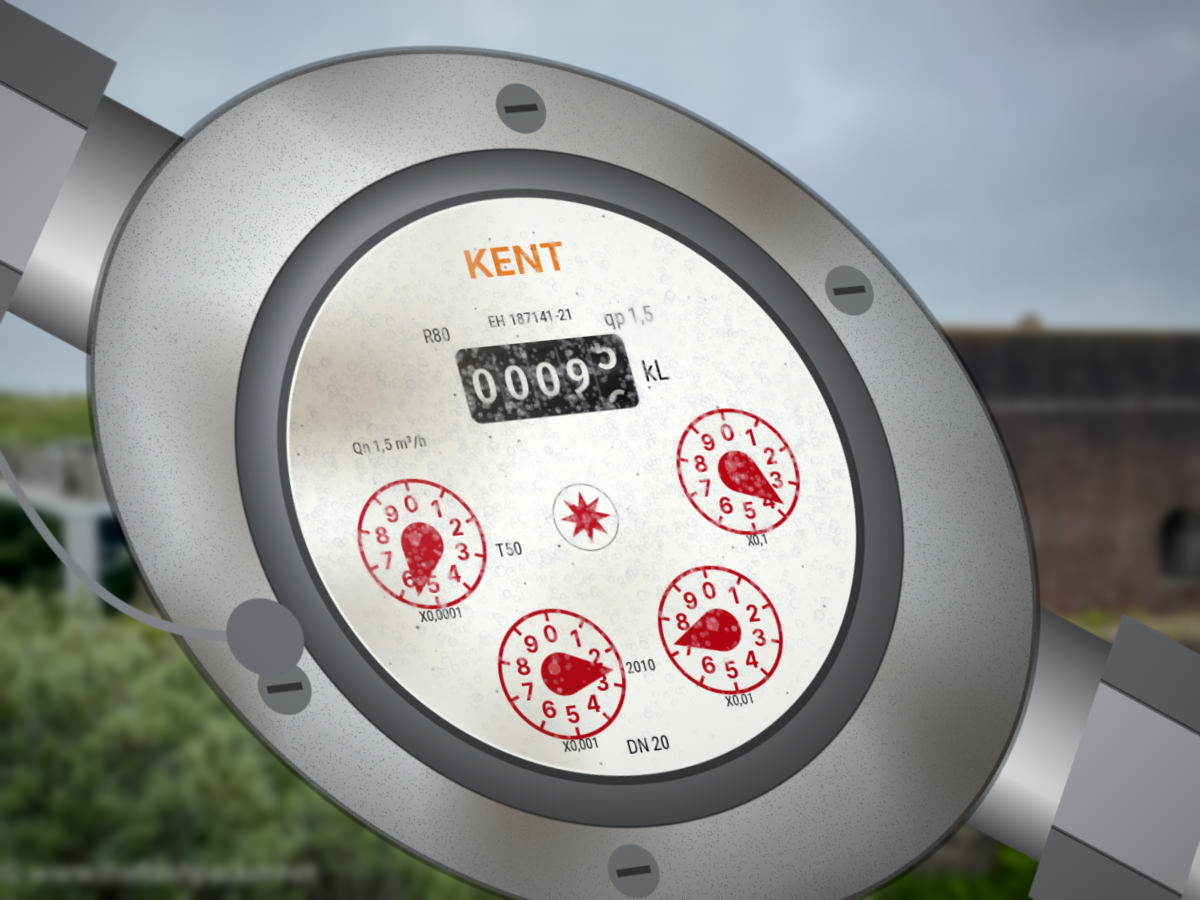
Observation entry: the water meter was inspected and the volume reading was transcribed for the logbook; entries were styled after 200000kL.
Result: 95.3725kL
